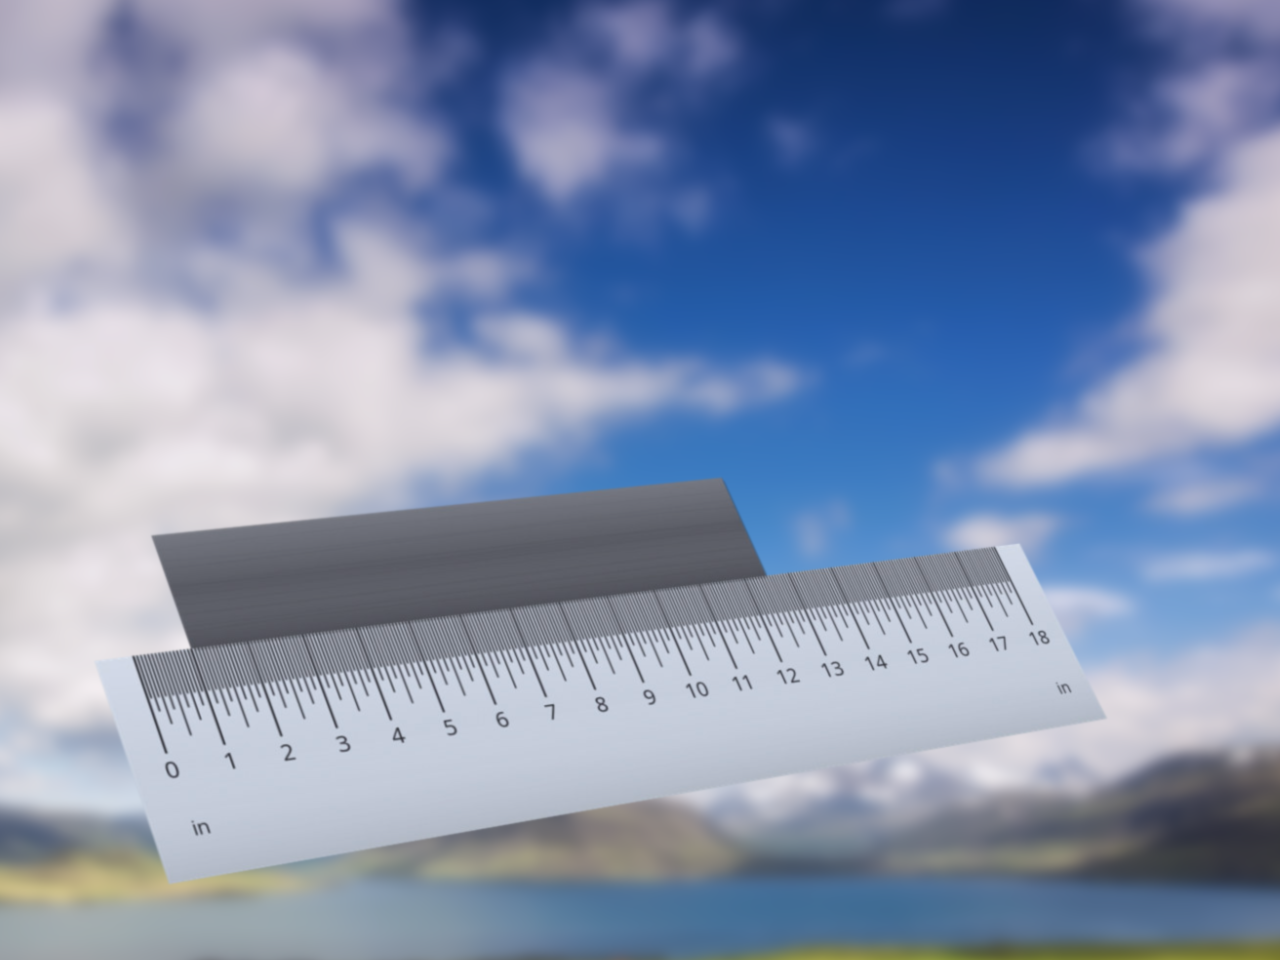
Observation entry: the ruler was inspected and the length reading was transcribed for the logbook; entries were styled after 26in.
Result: 11.5in
